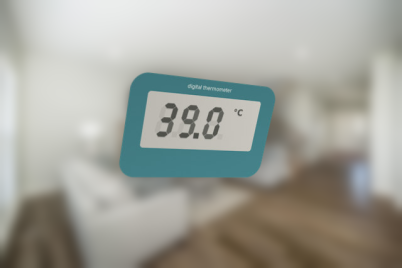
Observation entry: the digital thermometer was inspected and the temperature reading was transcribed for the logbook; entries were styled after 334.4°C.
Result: 39.0°C
